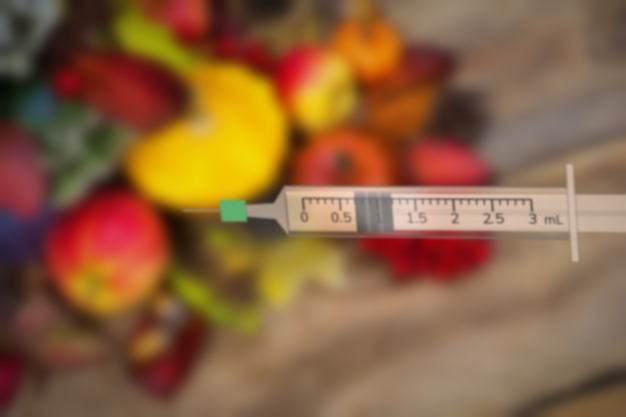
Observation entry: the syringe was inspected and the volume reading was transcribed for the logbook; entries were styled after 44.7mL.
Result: 0.7mL
